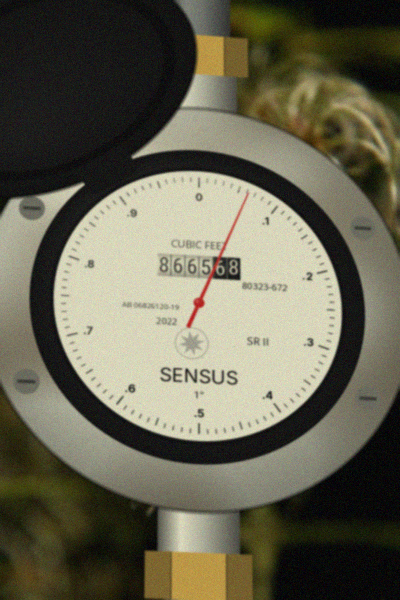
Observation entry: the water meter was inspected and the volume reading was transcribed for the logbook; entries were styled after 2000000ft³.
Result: 866568.06ft³
